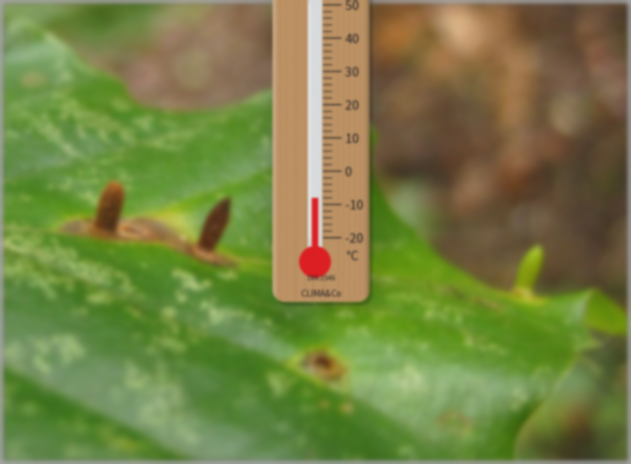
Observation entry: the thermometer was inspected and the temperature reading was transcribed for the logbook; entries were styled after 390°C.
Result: -8°C
